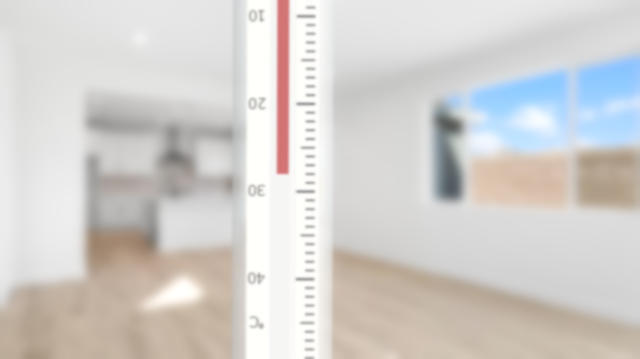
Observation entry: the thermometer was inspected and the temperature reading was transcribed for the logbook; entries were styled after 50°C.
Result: 28°C
